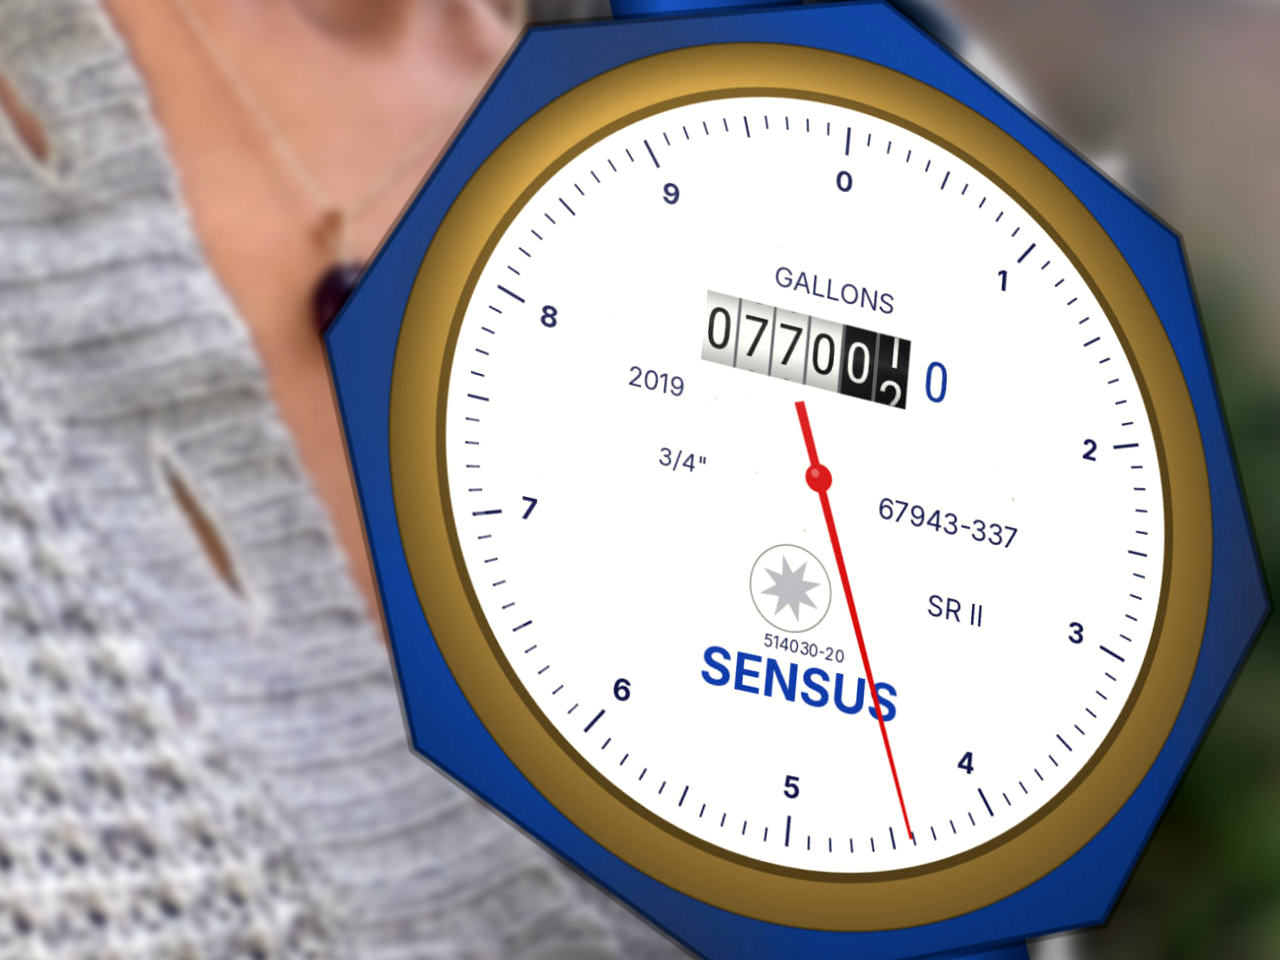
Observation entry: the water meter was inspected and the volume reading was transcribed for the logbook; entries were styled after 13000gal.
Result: 770014.4gal
